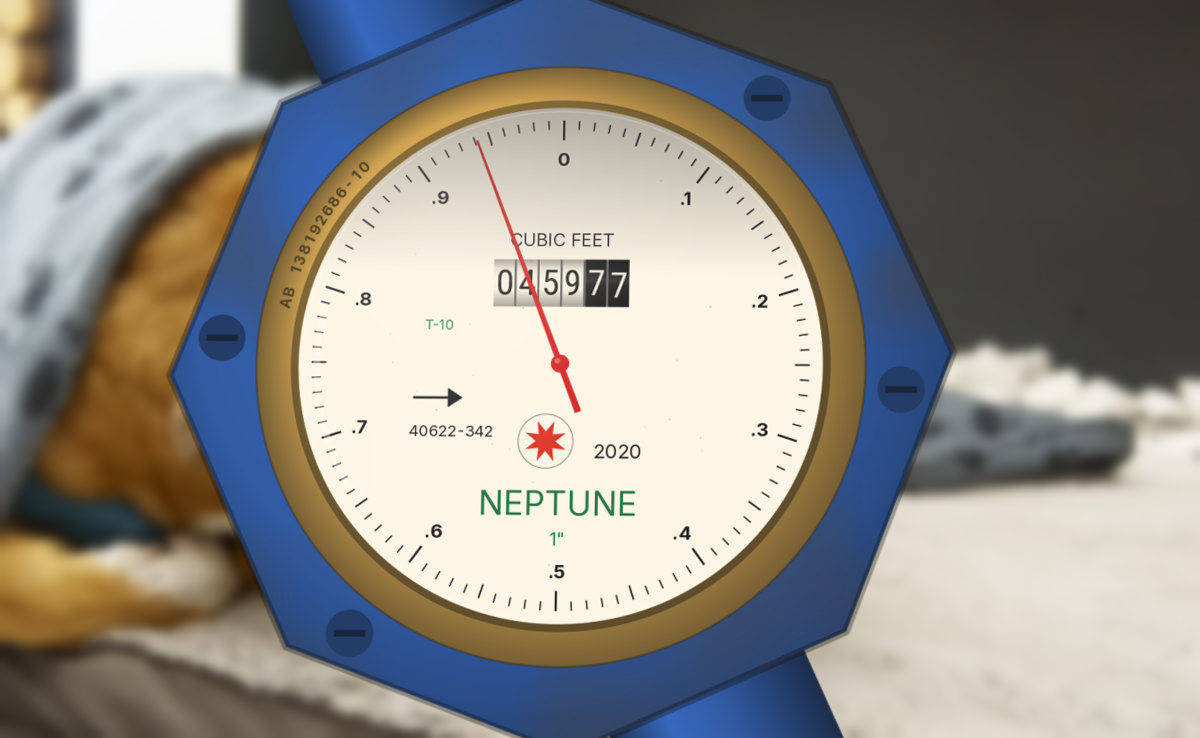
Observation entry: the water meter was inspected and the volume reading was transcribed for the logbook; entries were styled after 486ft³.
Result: 45976.94ft³
